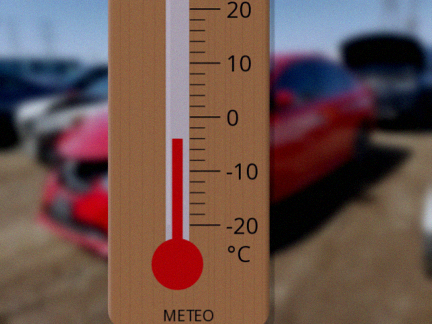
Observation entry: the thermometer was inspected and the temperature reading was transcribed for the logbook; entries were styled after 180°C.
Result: -4°C
